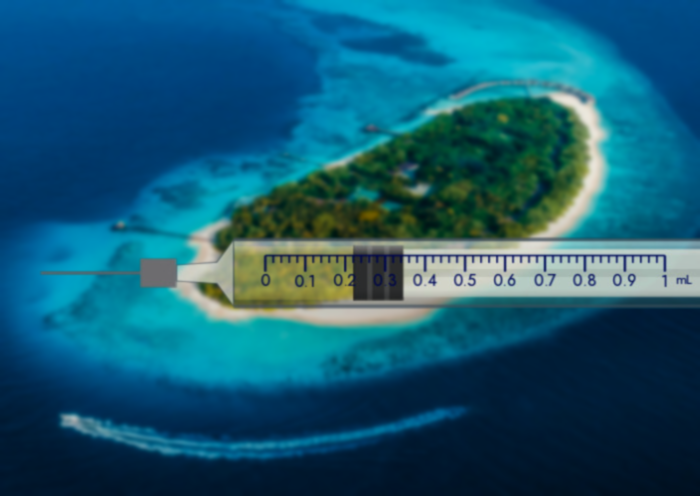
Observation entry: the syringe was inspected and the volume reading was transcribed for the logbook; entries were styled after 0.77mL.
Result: 0.22mL
